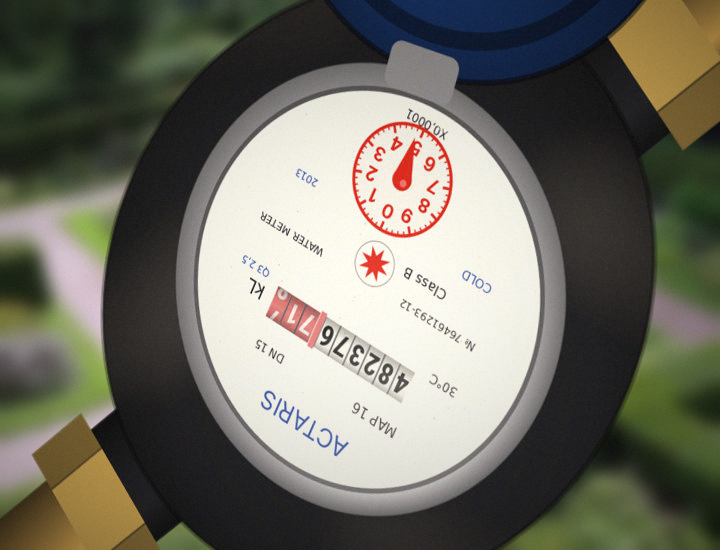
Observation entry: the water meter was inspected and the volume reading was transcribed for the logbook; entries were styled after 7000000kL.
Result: 482376.7174kL
